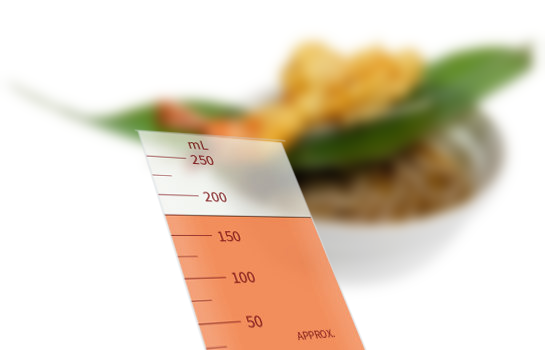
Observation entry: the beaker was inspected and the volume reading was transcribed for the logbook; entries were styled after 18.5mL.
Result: 175mL
